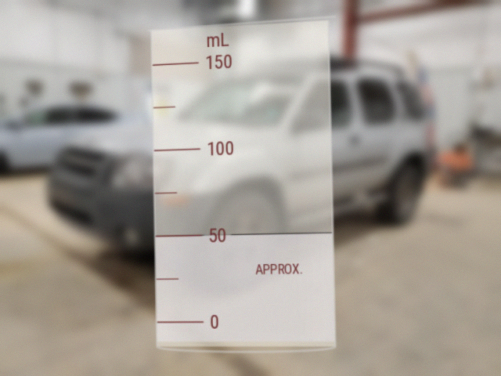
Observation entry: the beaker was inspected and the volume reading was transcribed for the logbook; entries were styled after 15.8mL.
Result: 50mL
